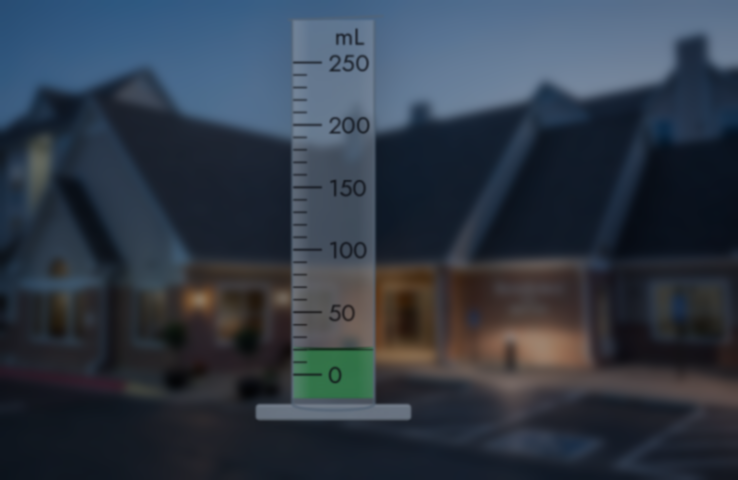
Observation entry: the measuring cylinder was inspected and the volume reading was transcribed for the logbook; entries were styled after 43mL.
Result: 20mL
